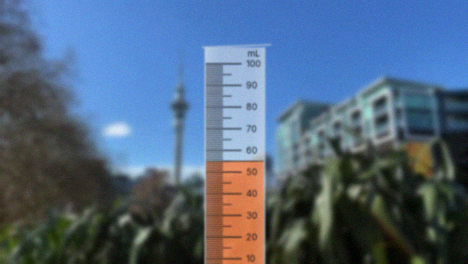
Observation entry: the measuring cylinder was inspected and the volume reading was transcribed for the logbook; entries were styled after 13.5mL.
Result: 55mL
